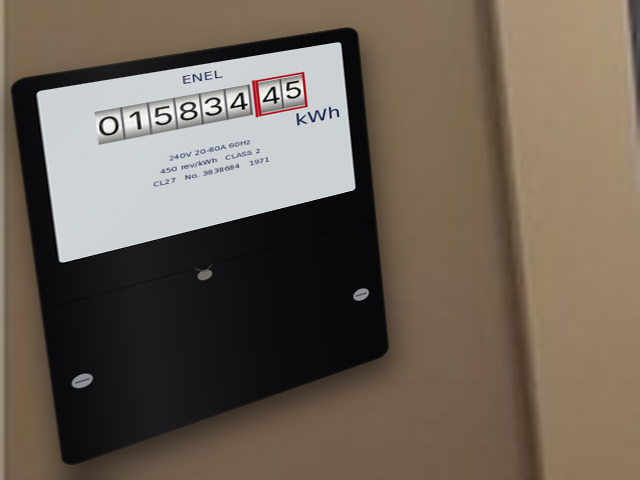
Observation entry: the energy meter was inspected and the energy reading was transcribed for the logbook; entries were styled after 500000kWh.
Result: 15834.45kWh
